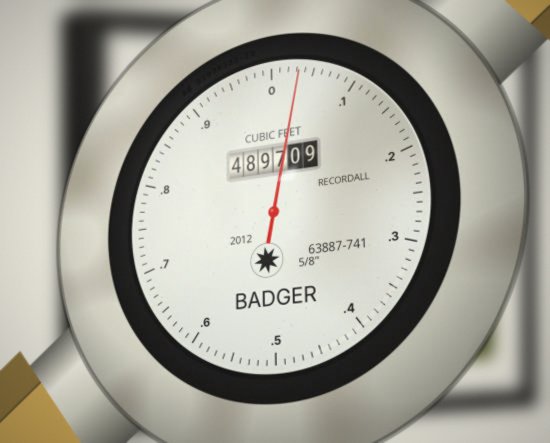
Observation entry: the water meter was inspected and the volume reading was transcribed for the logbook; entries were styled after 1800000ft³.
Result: 489709.03ft³
